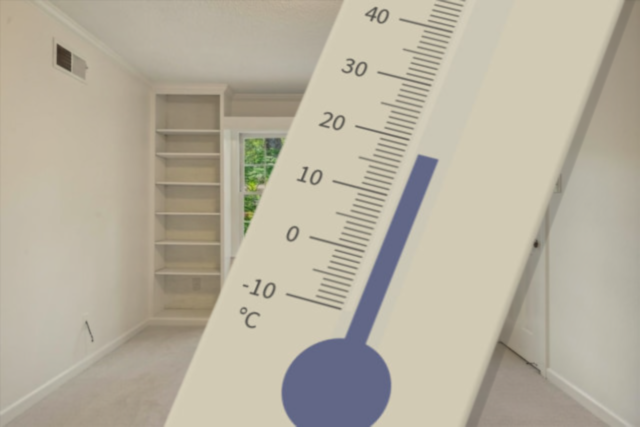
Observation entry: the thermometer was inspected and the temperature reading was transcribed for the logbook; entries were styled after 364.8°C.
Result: 18°C
